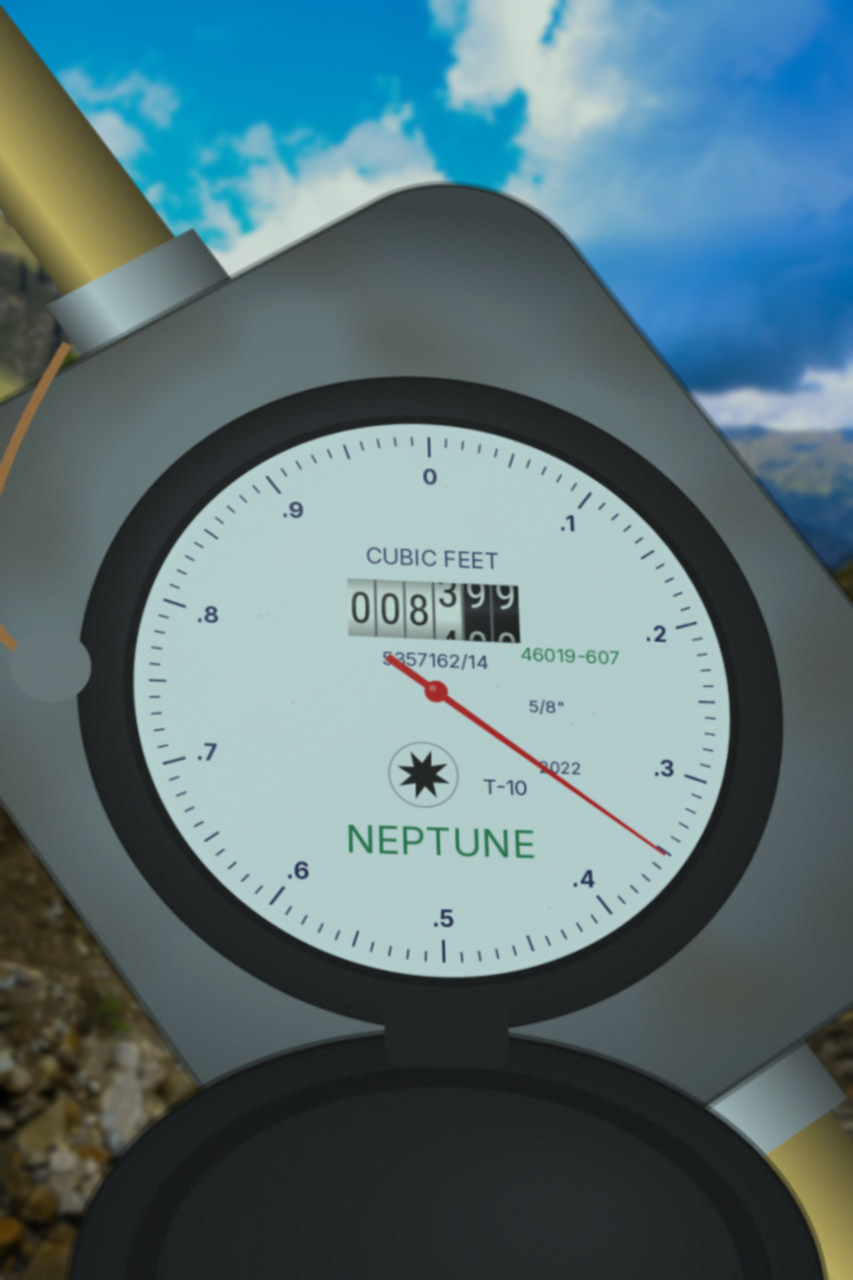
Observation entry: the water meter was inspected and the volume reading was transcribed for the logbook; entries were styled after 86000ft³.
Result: 8399.35ft³
